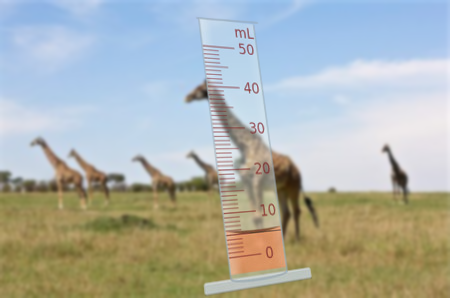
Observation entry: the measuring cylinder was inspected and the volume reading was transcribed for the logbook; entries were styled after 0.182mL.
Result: 5mL
